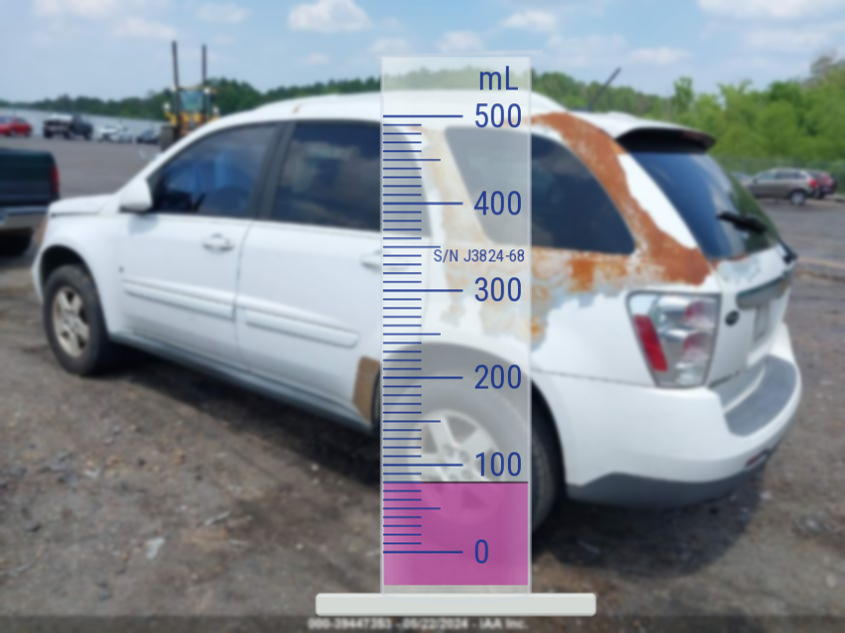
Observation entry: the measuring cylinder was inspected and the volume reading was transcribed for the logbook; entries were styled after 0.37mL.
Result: 80mL
